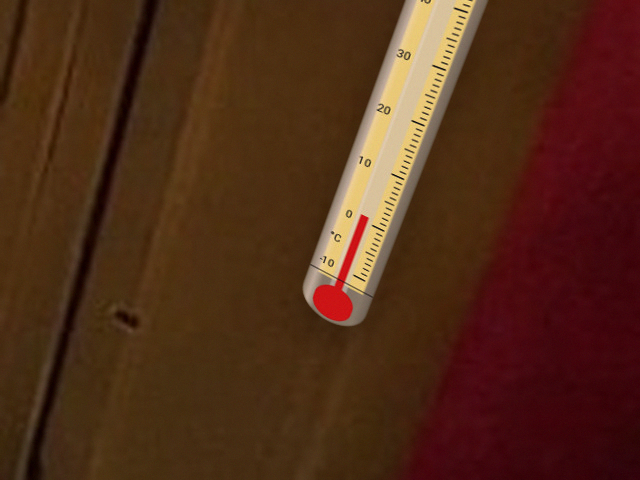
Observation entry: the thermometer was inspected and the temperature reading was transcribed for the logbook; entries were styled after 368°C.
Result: 1°C
